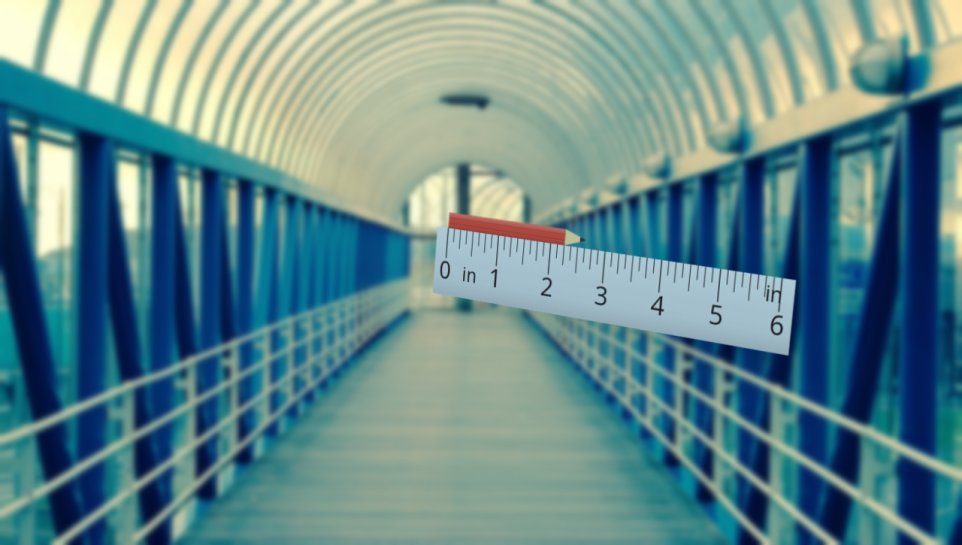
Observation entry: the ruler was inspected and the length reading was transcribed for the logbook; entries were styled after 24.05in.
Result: 2.625in
